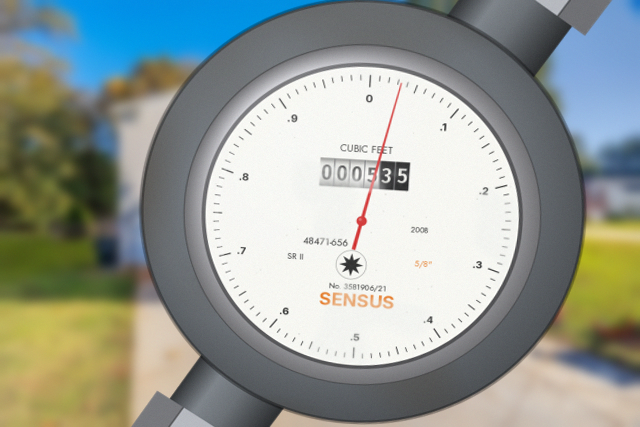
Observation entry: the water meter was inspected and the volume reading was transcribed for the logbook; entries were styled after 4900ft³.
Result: 535.03ft³
